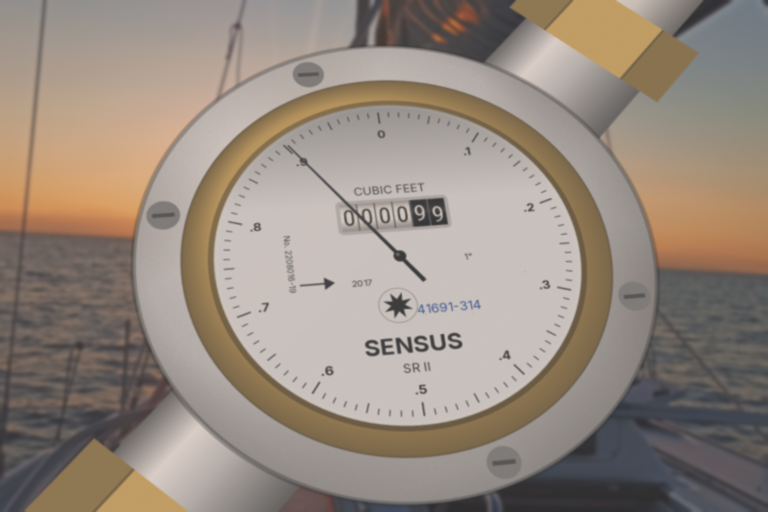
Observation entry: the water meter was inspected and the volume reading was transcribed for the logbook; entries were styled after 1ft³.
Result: 98.90ft³
